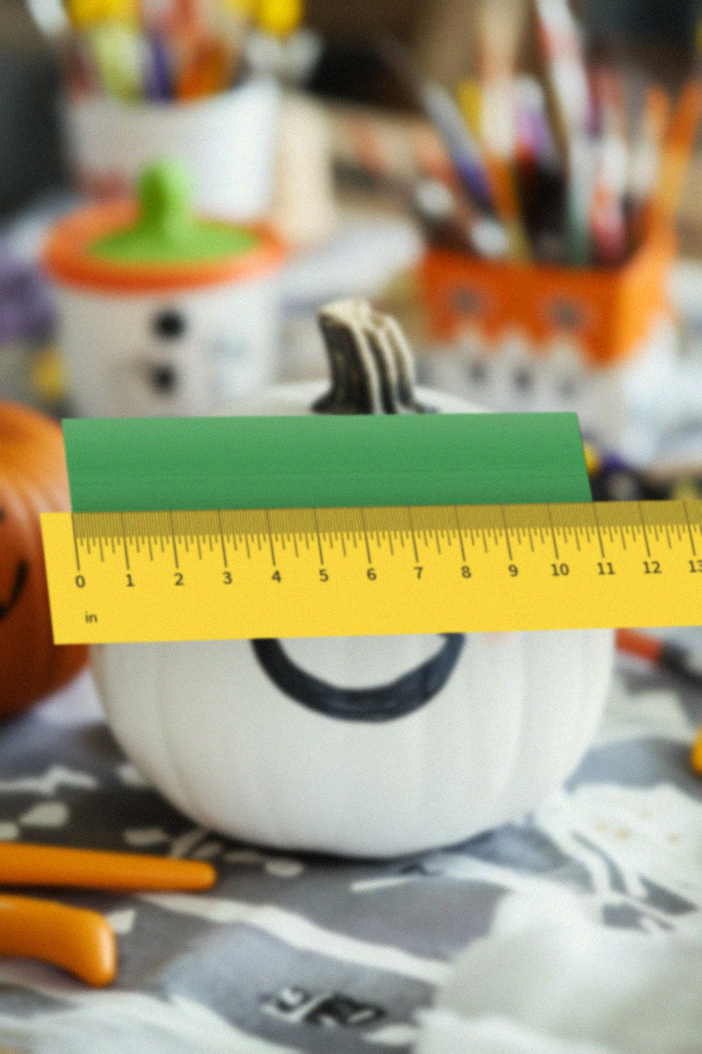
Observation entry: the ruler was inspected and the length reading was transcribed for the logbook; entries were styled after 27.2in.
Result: 11in
